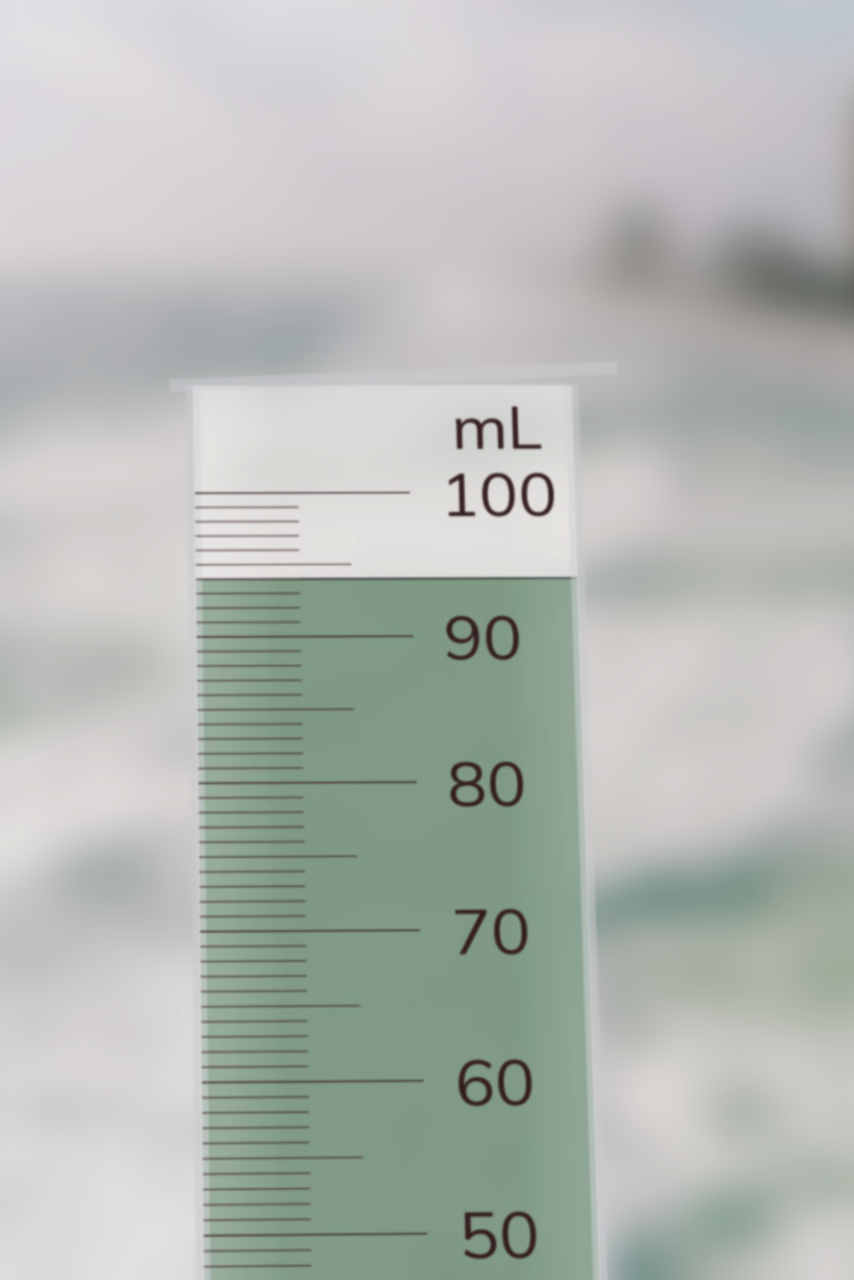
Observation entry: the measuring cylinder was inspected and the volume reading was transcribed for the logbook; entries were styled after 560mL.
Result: 94mL
